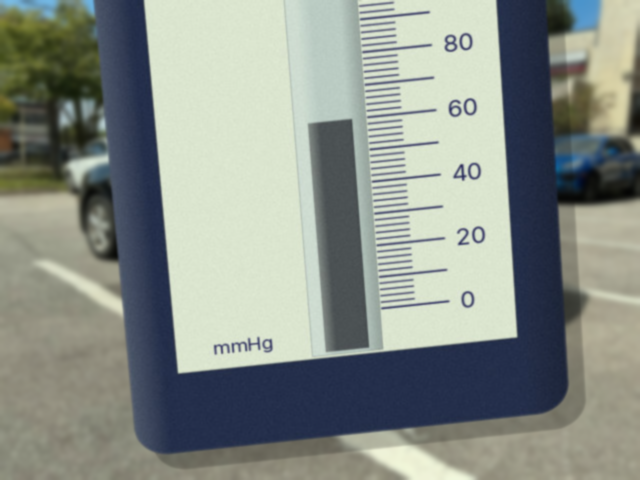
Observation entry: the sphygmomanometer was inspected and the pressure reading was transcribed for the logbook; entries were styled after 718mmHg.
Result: 60mmHg
